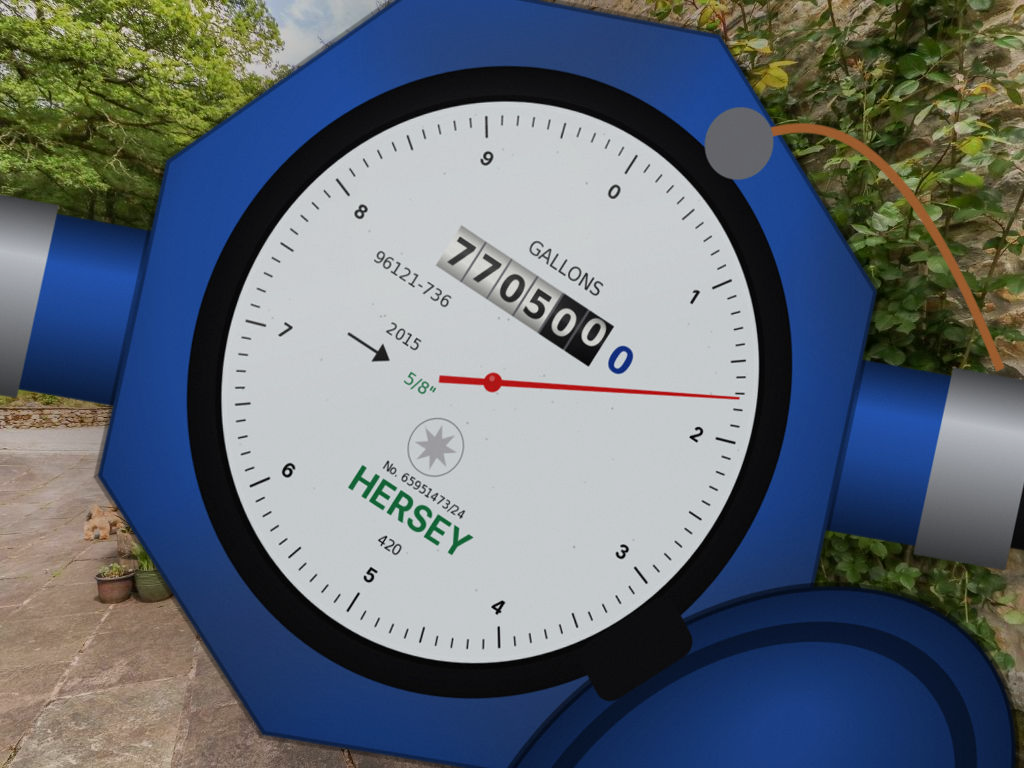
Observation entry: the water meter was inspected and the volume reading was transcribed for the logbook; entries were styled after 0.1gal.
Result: 7705001.7gal
